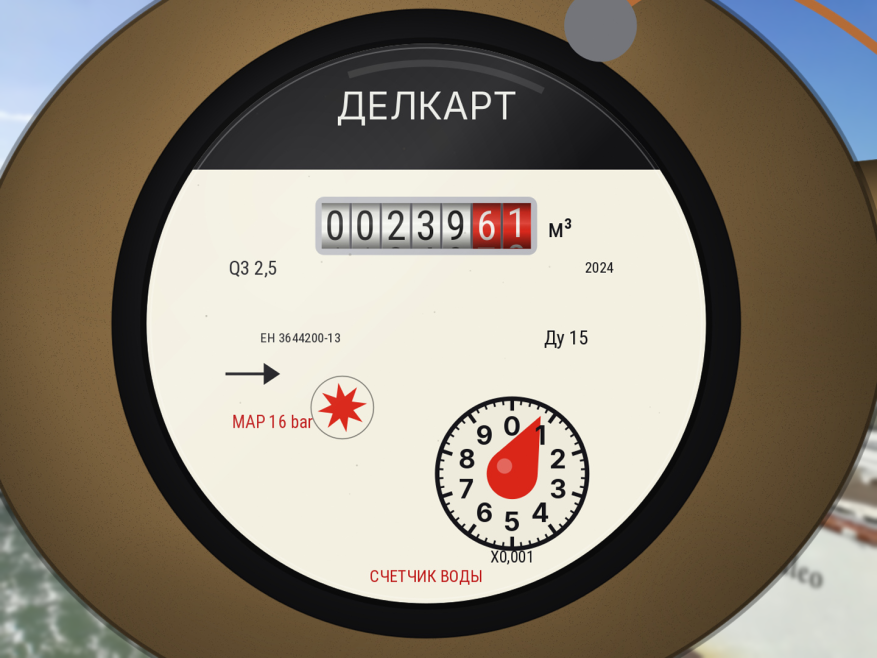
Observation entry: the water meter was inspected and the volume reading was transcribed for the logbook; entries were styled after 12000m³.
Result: 239.610m³
